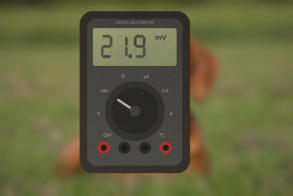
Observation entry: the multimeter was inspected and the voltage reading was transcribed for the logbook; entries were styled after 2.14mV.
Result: 21.9mV
